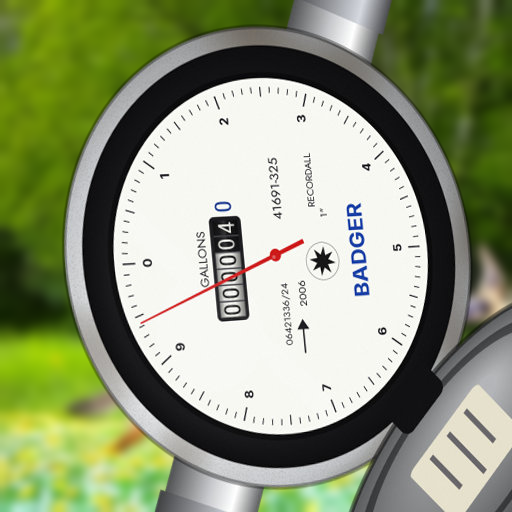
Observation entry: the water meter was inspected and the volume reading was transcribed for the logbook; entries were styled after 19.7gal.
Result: 39.4gal
